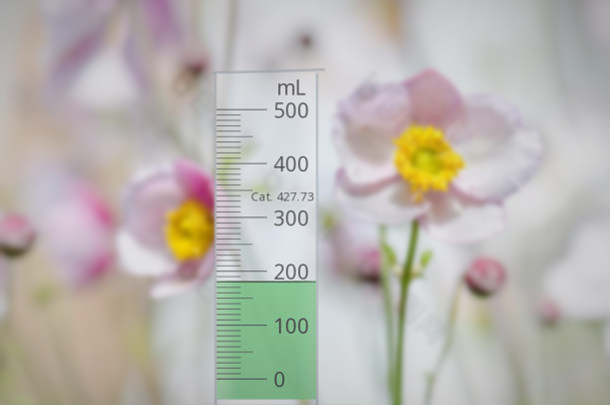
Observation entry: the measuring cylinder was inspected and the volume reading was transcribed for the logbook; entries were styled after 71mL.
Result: 180mL
